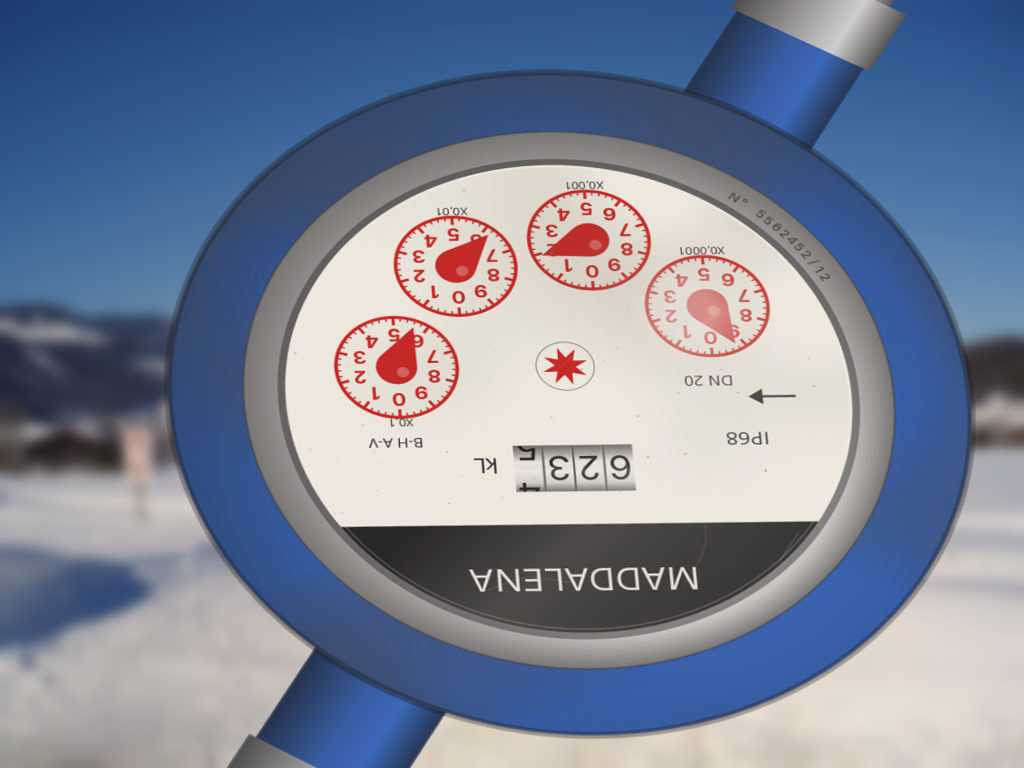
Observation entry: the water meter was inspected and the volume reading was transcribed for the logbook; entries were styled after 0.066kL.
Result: 6234.5619kL
